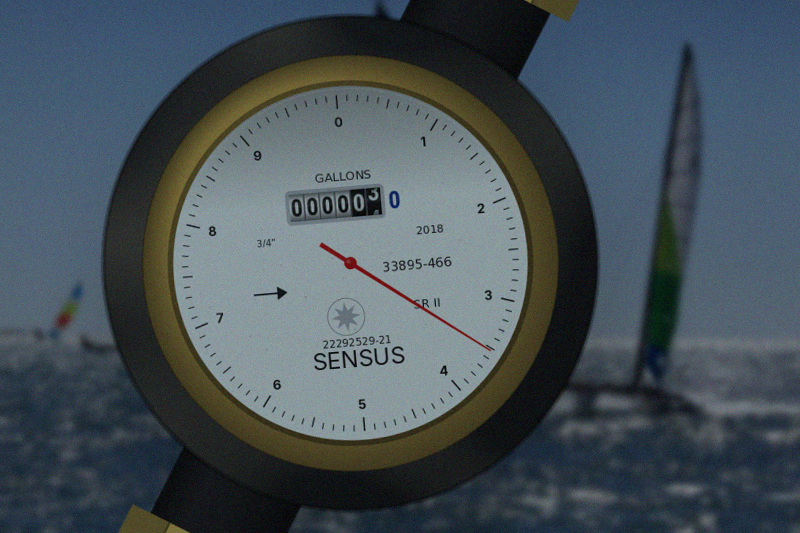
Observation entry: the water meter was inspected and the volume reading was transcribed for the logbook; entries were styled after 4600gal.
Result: 33.5gal
